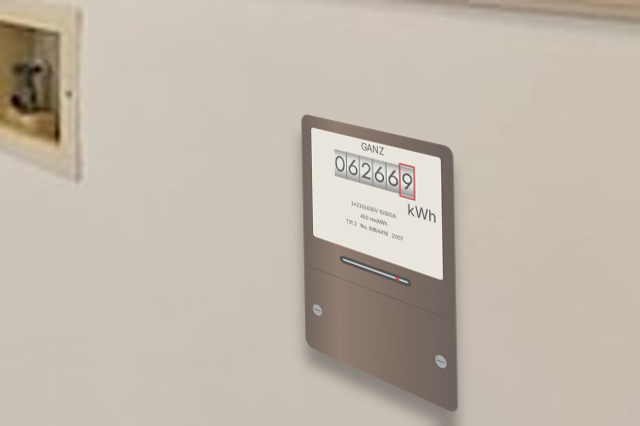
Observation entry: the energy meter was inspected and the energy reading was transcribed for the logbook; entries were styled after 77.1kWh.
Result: 6266.9kWh
